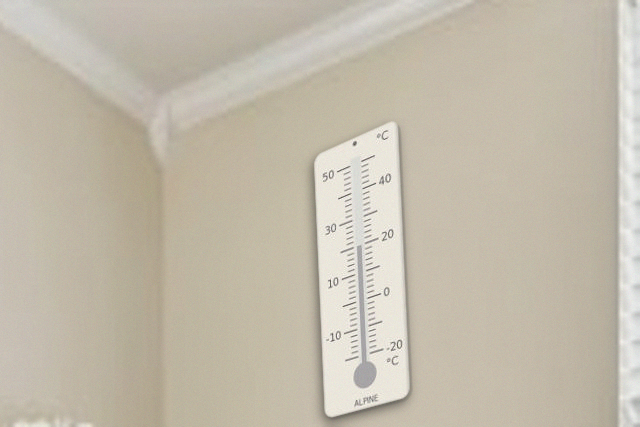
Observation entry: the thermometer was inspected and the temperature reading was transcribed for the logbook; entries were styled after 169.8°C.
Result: 20°C
